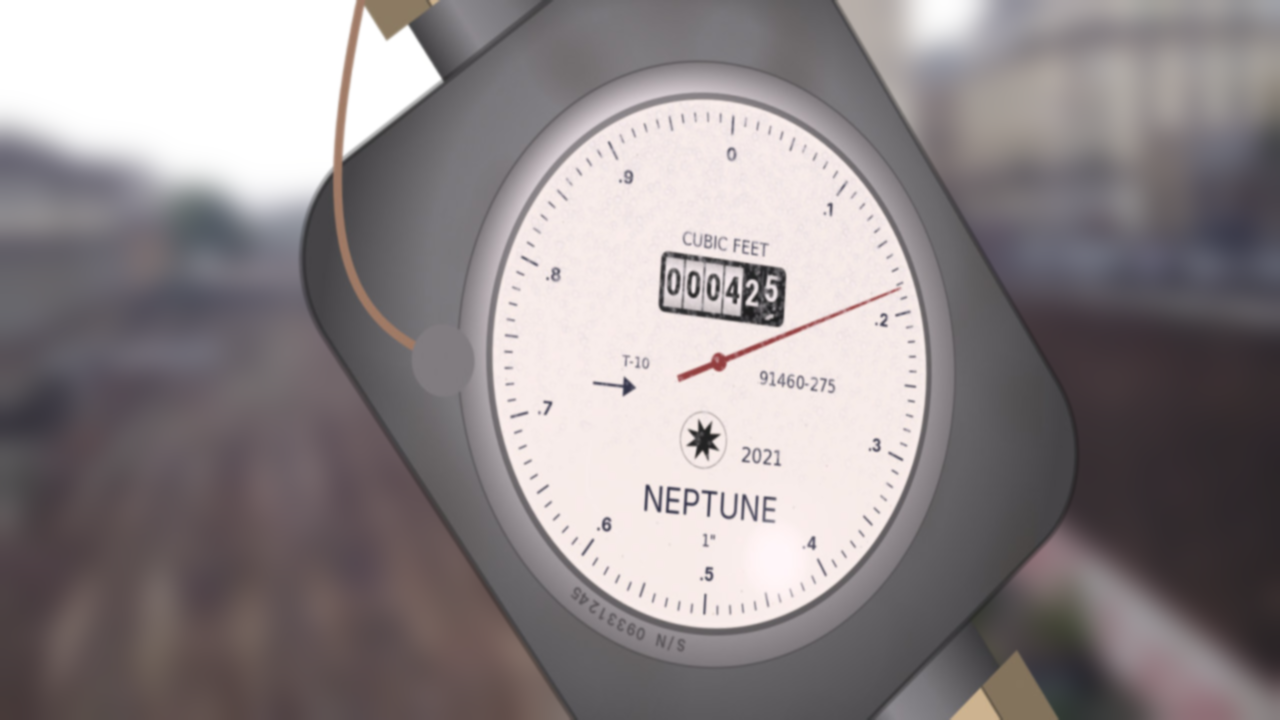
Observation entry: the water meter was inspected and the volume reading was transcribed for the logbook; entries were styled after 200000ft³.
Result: 425.18ft³
